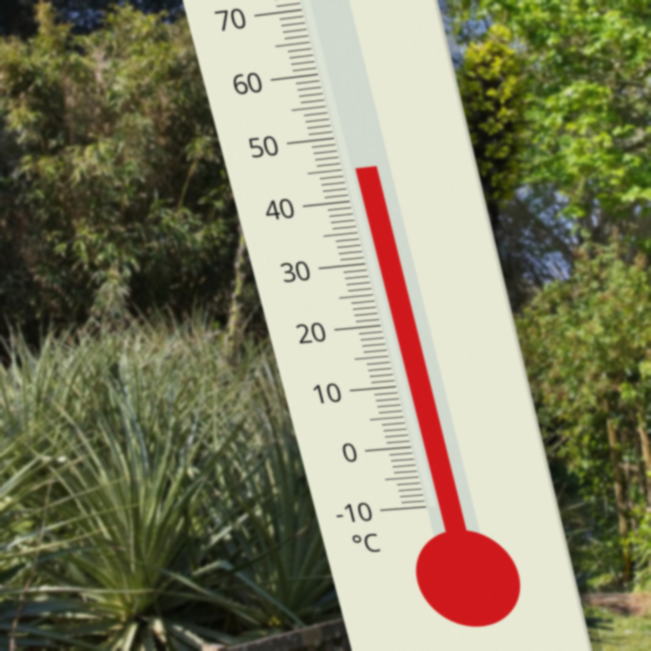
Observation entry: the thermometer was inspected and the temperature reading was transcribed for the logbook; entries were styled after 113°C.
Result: 45°C
